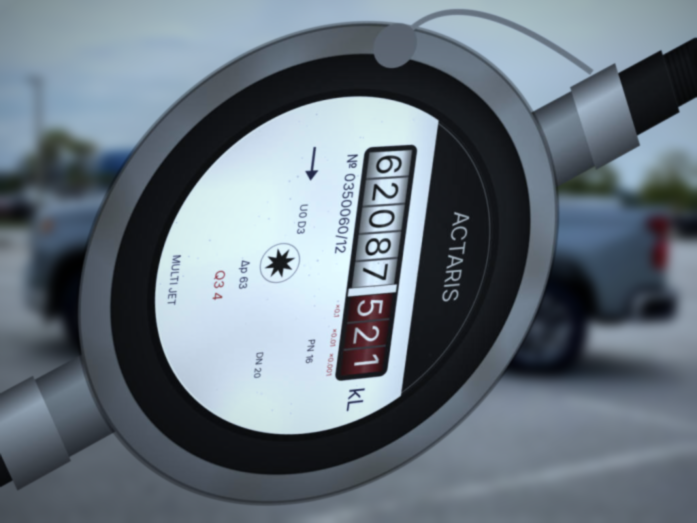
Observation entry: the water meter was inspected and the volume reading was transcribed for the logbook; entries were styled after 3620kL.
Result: 62087.521kL
